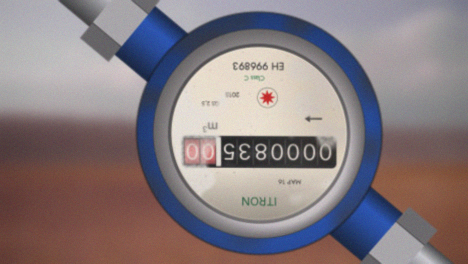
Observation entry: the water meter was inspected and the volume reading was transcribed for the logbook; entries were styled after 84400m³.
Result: 835.00m³
